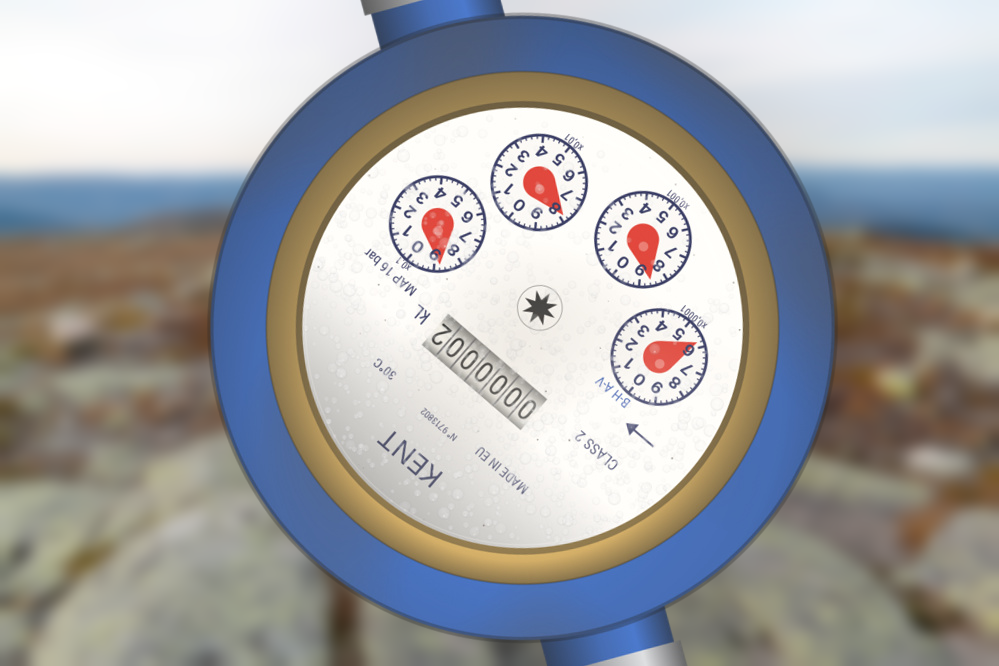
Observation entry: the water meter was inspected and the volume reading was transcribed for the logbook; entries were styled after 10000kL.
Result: 2.8785kL
